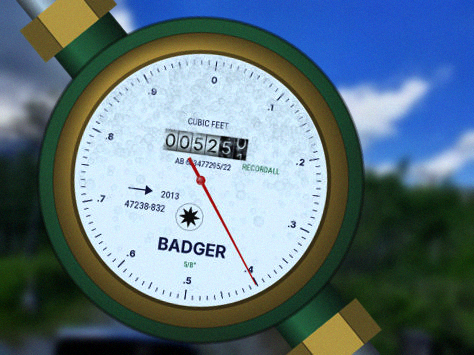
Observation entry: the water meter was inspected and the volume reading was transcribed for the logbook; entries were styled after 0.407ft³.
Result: 5250.40ft³
